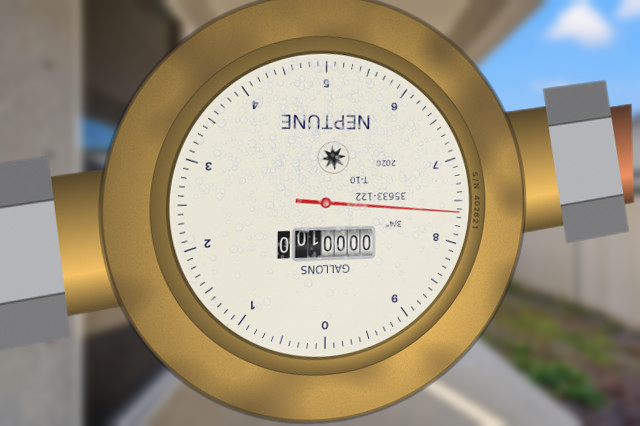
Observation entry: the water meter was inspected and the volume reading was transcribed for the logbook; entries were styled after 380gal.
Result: 97.6gal
